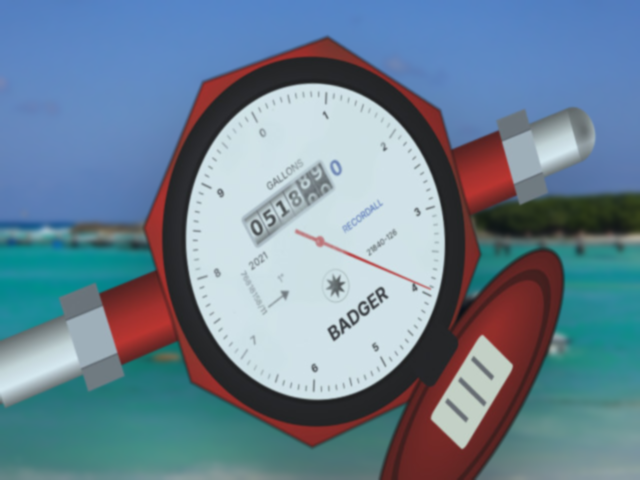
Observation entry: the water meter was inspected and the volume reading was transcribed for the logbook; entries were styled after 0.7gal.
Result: 518893.9gal
